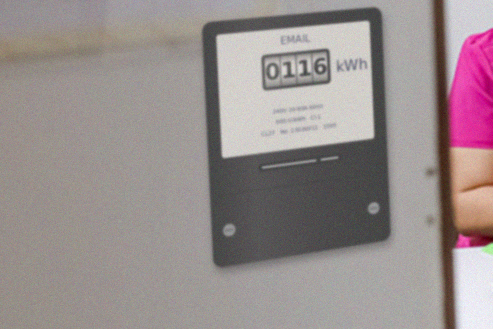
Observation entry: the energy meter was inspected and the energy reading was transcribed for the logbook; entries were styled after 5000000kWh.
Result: 116kWh
